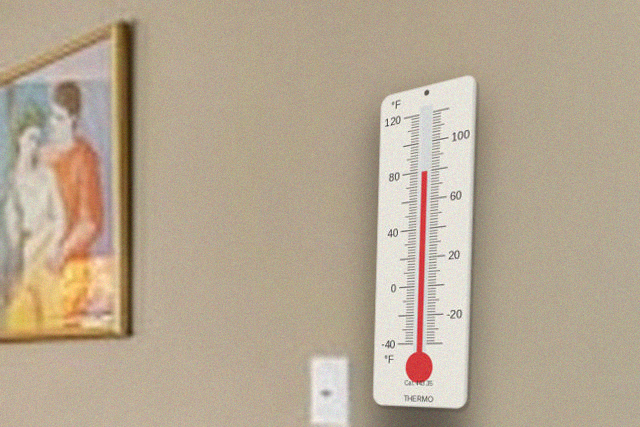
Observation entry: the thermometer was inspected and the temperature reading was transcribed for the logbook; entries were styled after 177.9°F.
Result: 80°F
